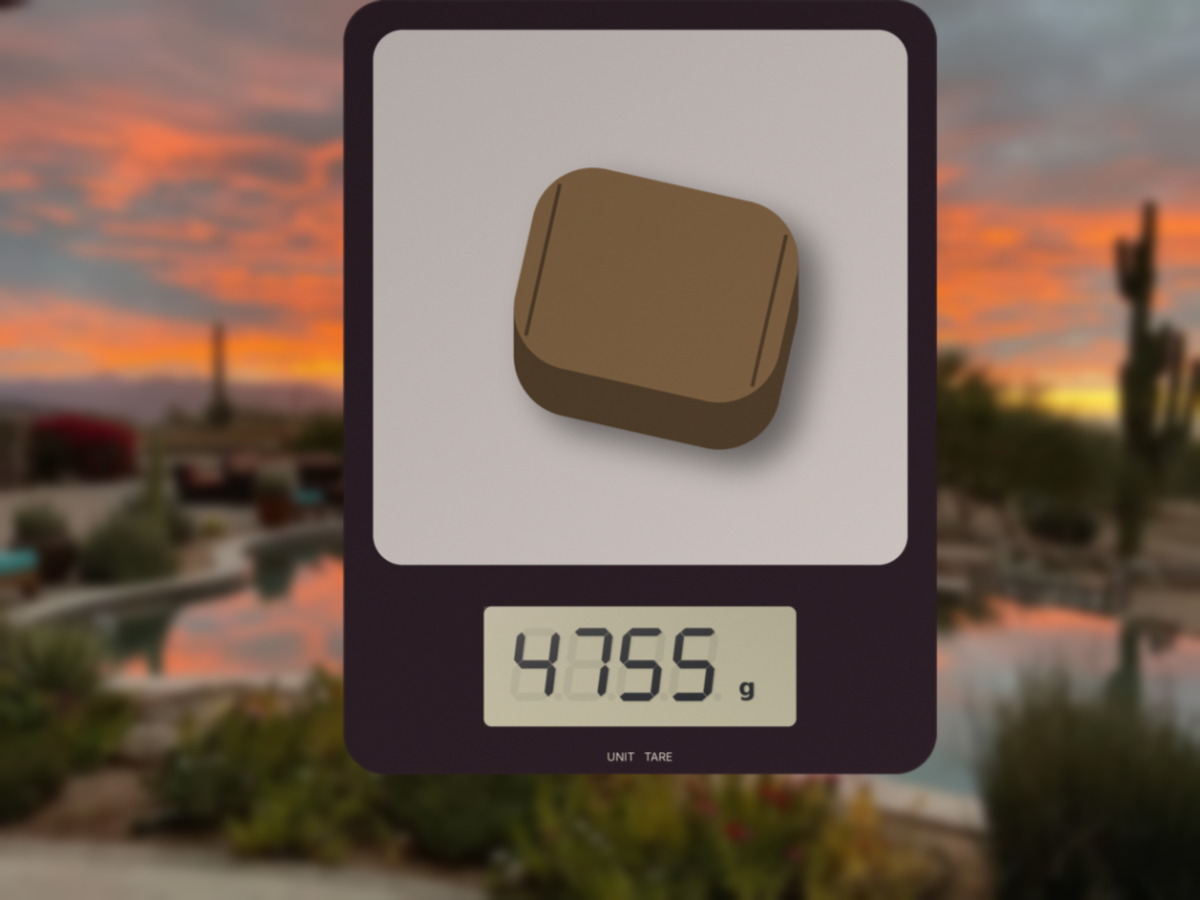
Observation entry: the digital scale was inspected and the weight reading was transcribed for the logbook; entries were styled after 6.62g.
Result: 4755g
